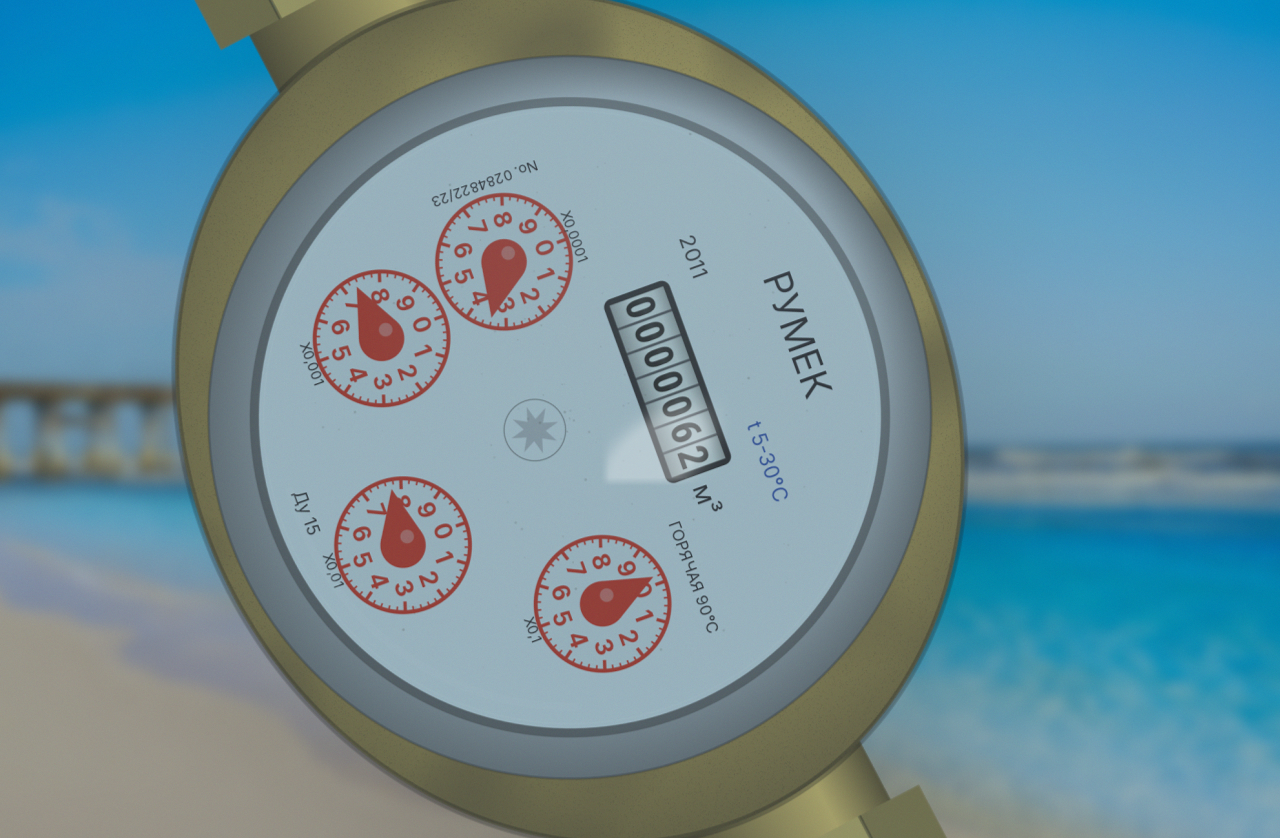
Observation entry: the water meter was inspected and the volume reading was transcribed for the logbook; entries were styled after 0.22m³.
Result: 61.9773m³
